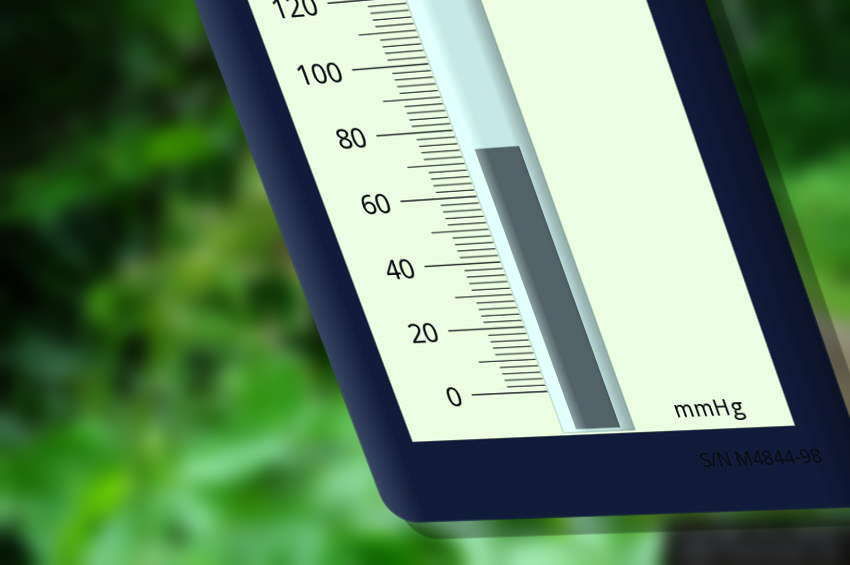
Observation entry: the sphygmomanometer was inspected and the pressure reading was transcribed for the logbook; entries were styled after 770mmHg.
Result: 74mmHg
